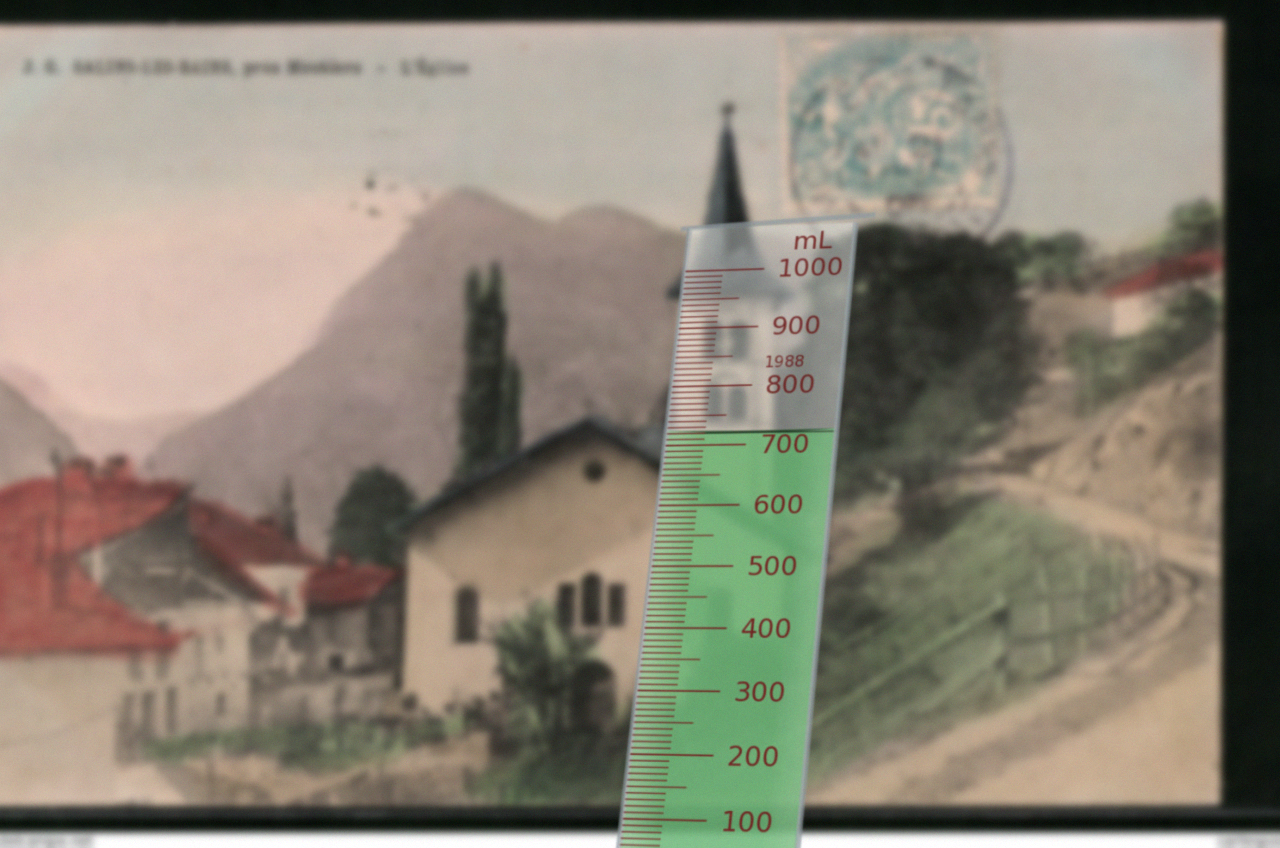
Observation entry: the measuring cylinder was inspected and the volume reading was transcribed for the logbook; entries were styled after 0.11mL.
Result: 720mL
